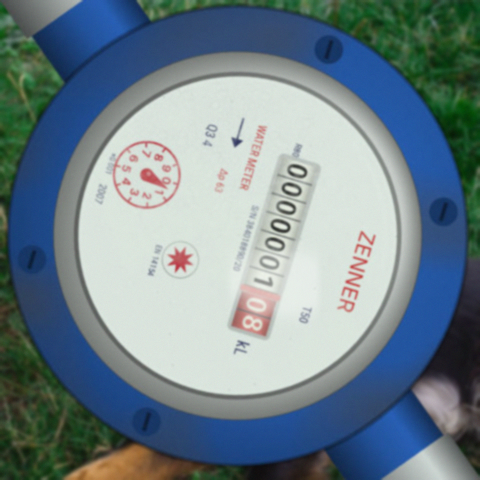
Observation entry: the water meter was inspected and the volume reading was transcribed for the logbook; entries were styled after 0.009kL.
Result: 1.080kL
